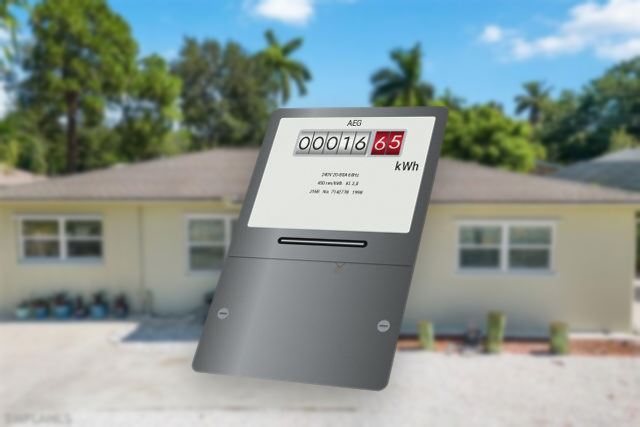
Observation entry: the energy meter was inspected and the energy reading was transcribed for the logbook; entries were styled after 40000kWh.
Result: 16.65kWh
